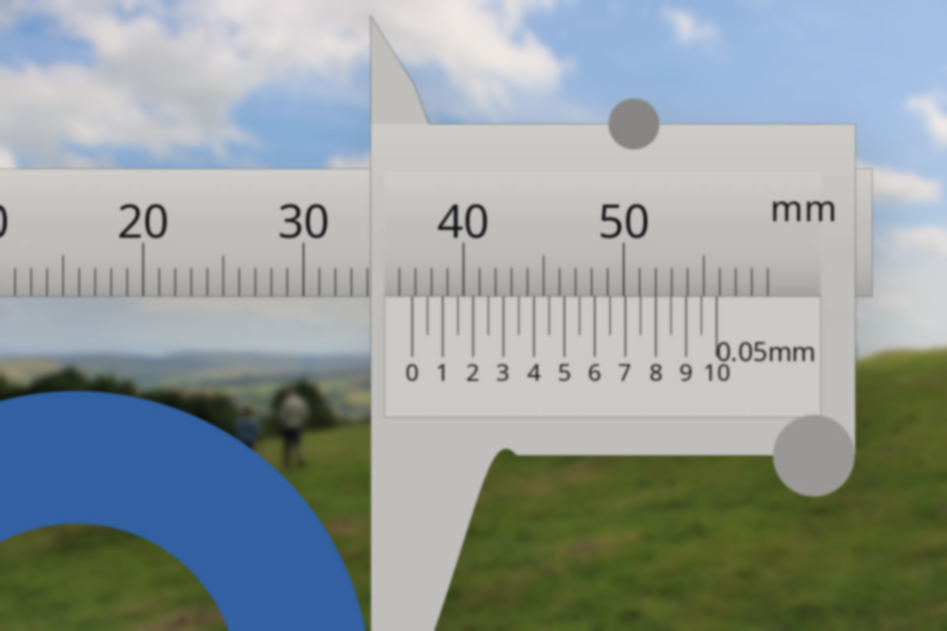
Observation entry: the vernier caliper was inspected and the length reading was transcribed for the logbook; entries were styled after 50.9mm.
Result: 36.8mm
